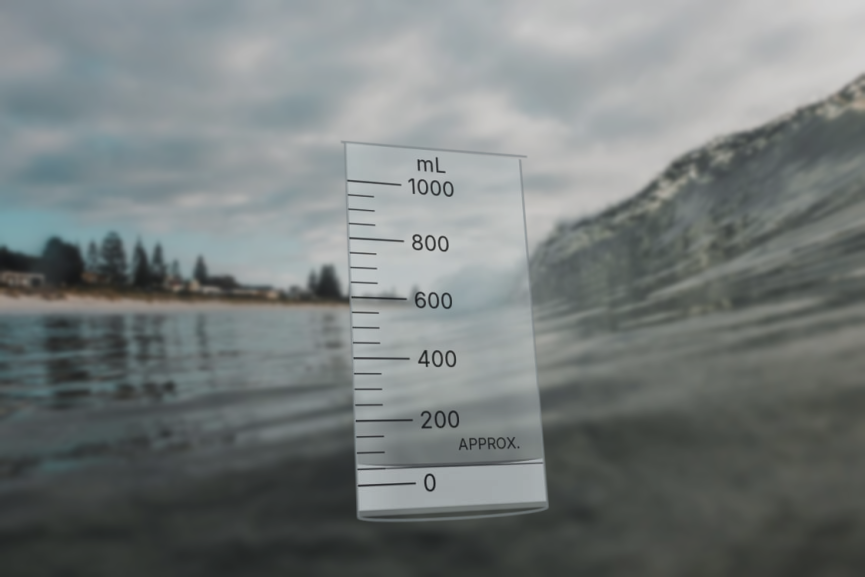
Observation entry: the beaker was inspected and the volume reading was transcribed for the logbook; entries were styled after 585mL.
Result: 50mL
